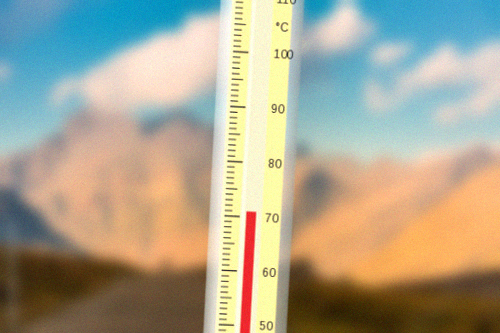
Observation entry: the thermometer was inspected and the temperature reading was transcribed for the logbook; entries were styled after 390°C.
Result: 71°C
